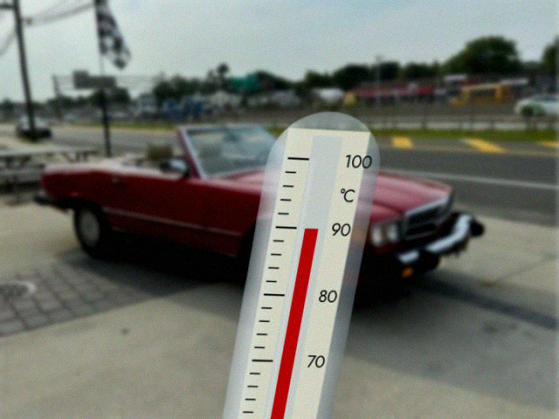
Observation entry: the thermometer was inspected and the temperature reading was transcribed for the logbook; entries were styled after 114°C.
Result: 90°C
